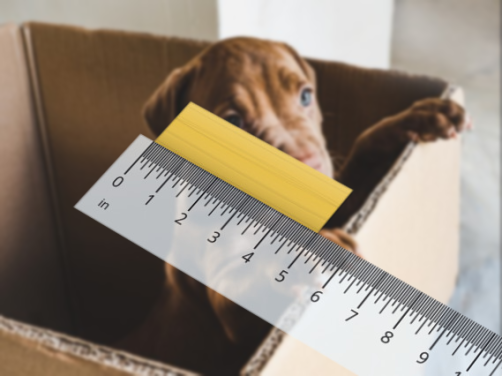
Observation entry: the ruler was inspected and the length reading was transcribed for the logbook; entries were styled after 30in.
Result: 5in
